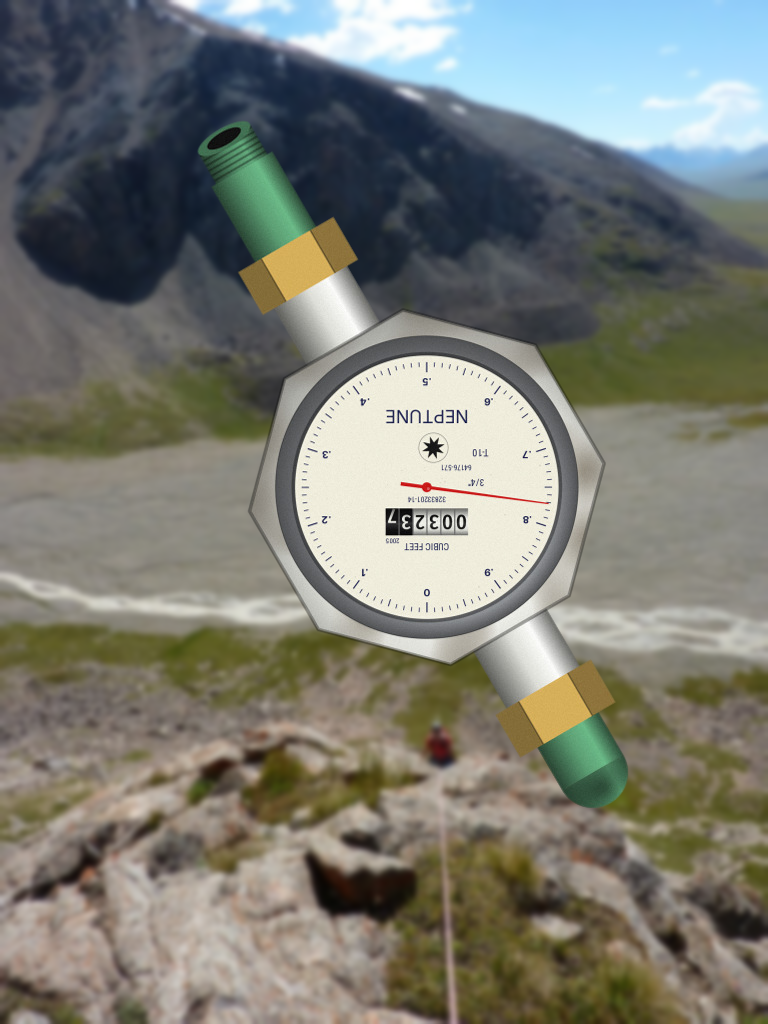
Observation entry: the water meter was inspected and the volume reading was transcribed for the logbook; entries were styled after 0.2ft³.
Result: 3236.77ft³
